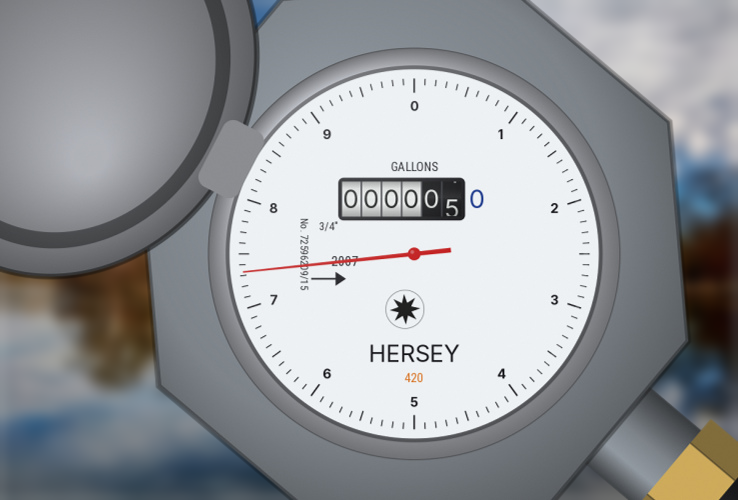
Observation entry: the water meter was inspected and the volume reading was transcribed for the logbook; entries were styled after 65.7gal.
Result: 47.3gal
